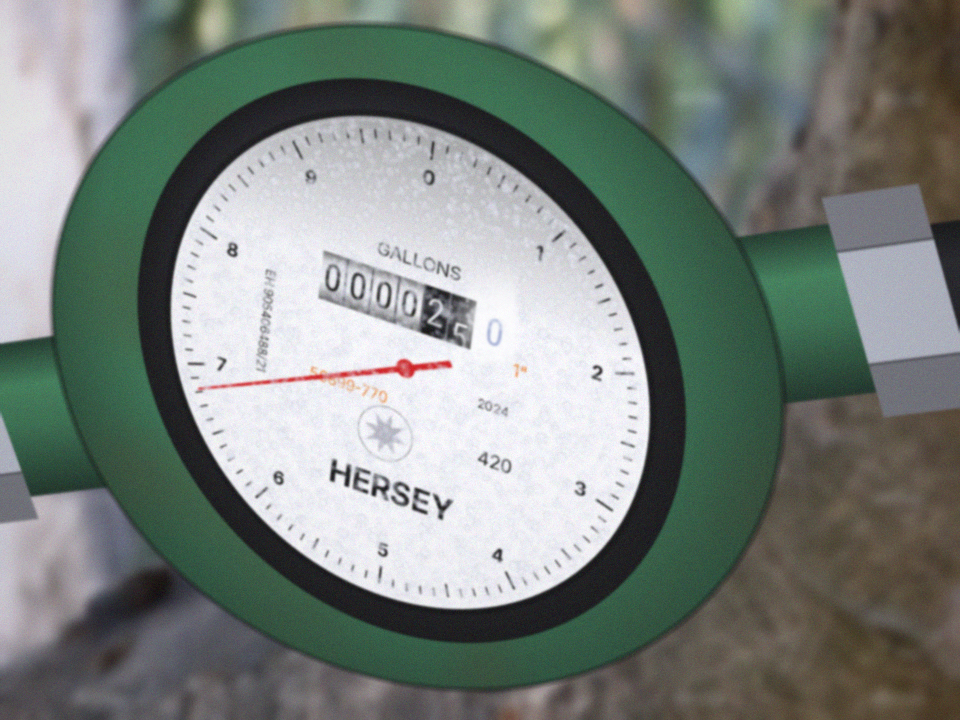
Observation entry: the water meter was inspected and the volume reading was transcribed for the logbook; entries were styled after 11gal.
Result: 246.8gal
